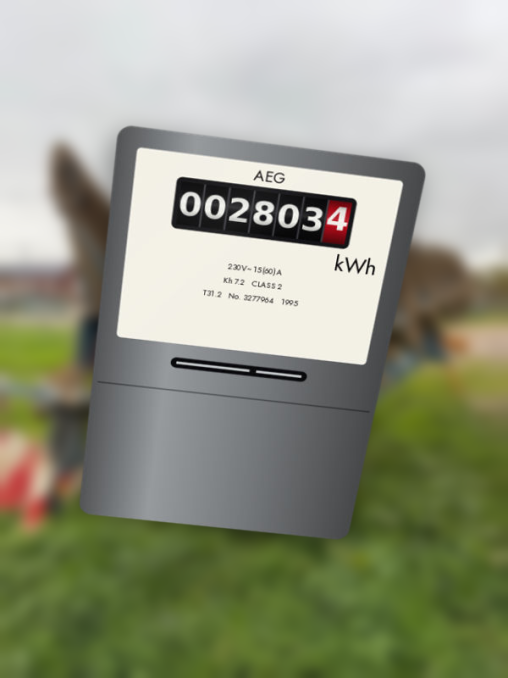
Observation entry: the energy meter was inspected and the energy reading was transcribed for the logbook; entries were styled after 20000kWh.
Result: 2803.4kWh
